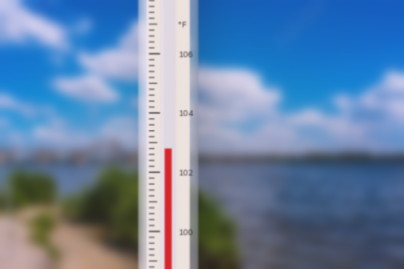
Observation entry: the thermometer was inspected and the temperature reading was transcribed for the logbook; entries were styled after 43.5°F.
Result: 102.8°F
